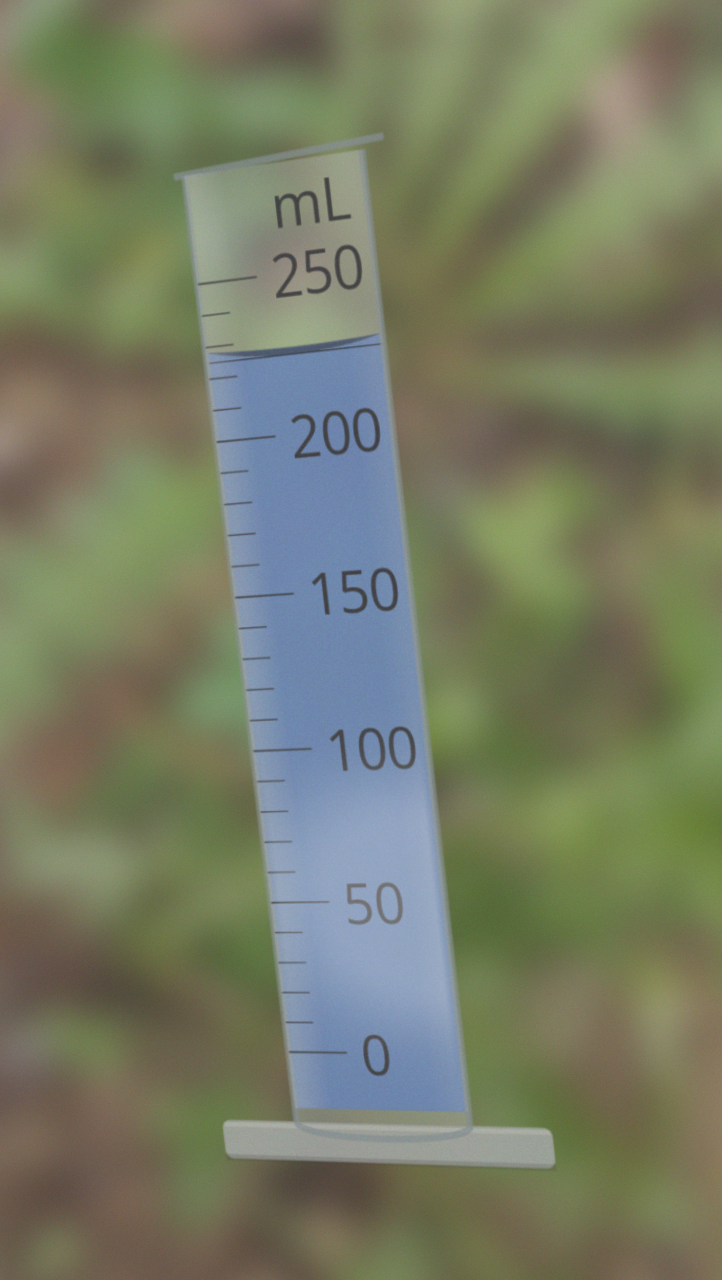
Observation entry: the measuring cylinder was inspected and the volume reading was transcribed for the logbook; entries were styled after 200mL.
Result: 225mL
